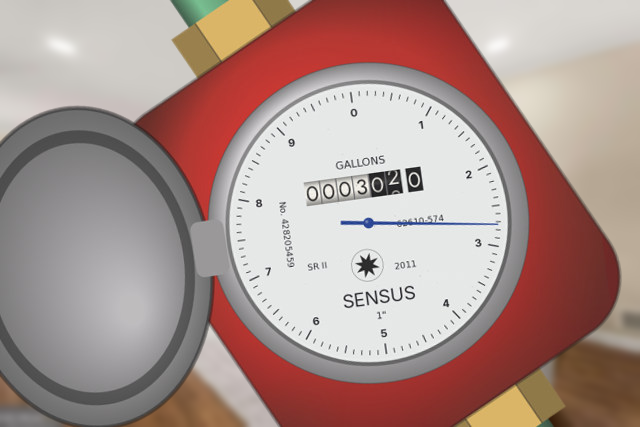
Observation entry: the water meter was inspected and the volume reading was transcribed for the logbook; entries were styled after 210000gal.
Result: 3022.7gal
